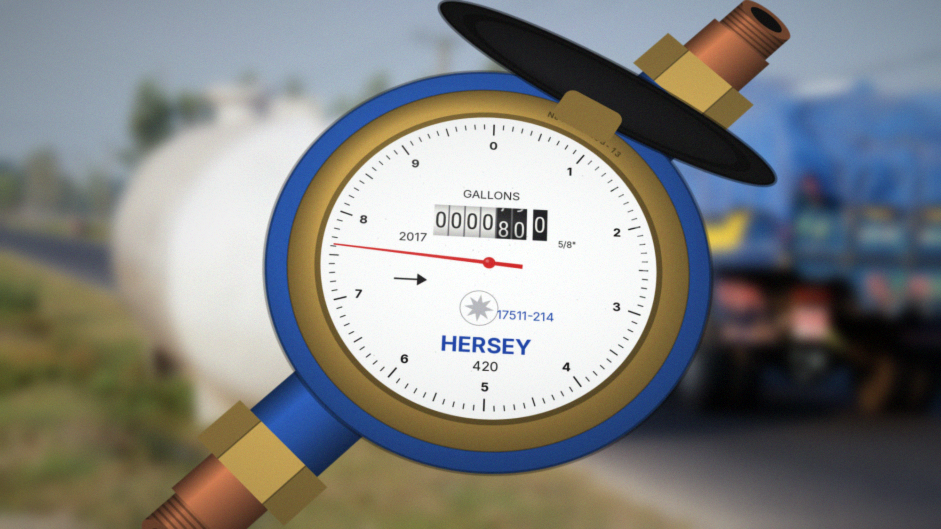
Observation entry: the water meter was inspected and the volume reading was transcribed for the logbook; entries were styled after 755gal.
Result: 797.6gal
